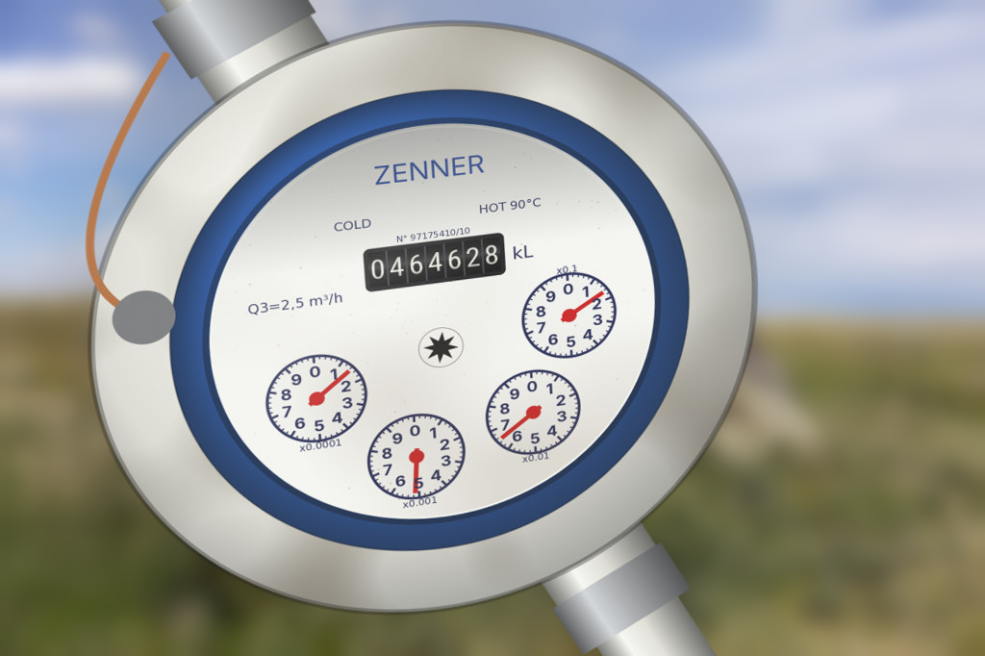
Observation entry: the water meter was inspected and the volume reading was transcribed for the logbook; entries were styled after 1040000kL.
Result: 464628.1651kL
